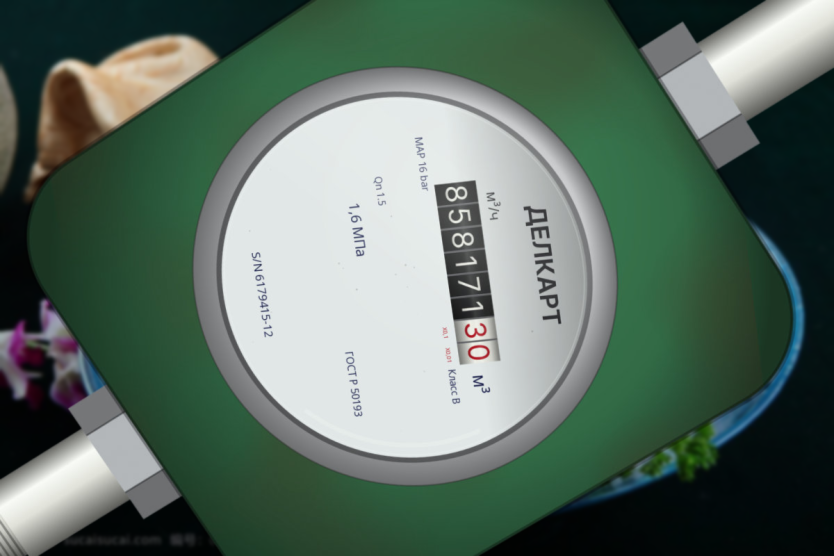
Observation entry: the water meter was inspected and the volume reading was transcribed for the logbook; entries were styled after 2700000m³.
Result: 858171.30m³
